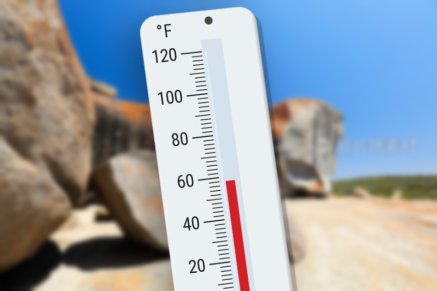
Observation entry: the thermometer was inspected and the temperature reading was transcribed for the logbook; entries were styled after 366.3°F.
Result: 58°F
